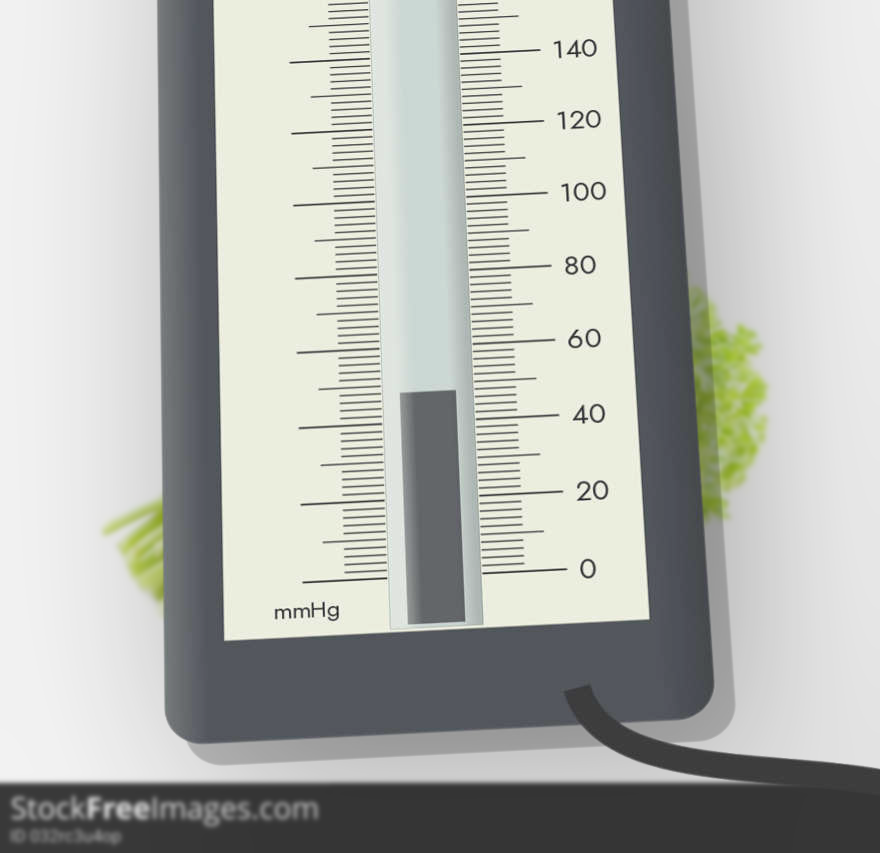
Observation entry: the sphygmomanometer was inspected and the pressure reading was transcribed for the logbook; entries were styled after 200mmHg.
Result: 48mmHg
